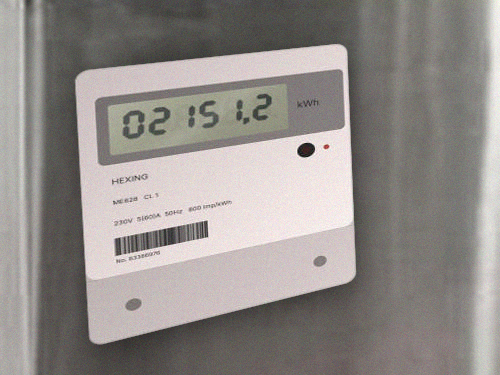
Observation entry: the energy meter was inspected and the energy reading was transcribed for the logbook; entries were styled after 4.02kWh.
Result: 2151.2kWh
